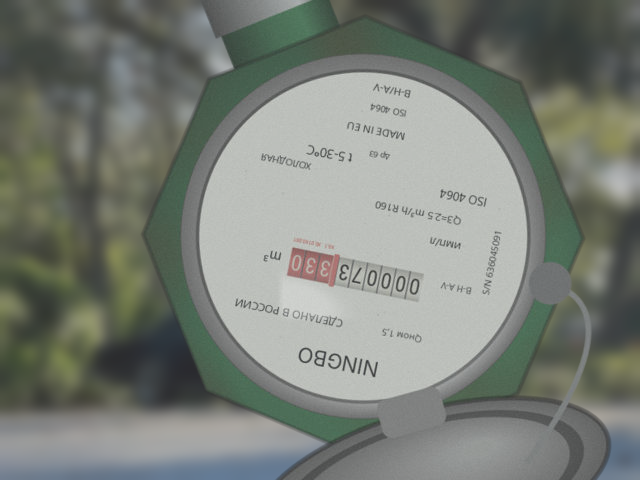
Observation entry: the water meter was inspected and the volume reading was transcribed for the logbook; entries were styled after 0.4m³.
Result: 73.330m³
